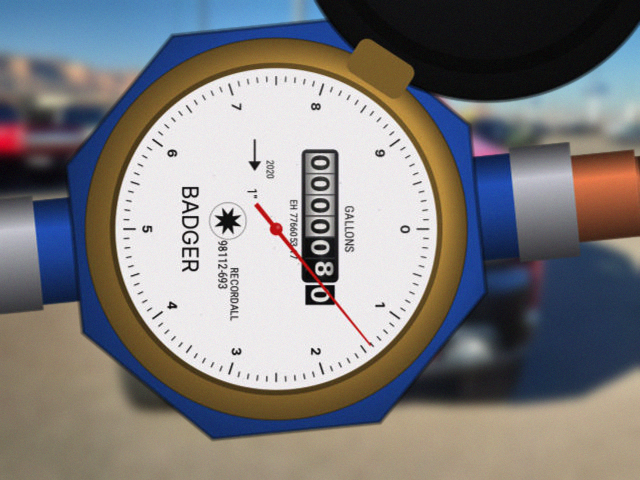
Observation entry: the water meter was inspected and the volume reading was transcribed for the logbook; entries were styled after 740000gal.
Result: 81.4gal
